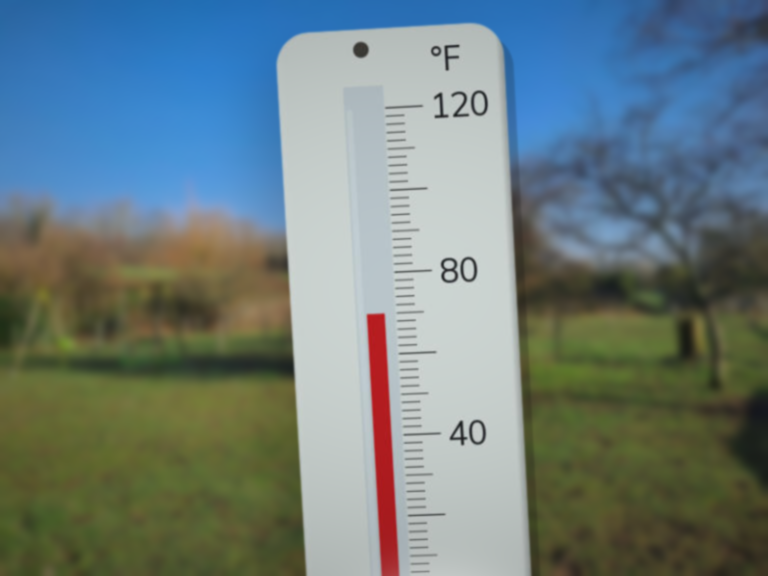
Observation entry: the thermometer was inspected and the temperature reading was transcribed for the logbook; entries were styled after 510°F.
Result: 70°F
